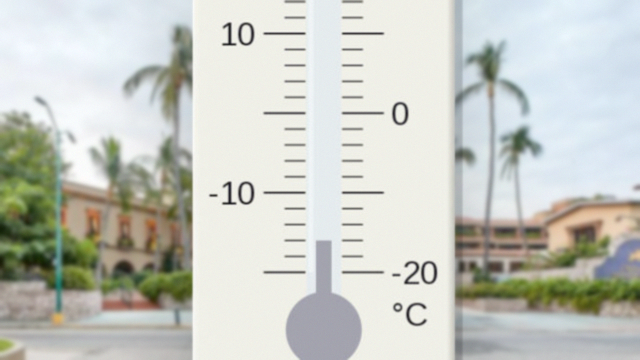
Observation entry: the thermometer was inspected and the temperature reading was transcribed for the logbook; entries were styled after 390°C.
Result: -16°C
